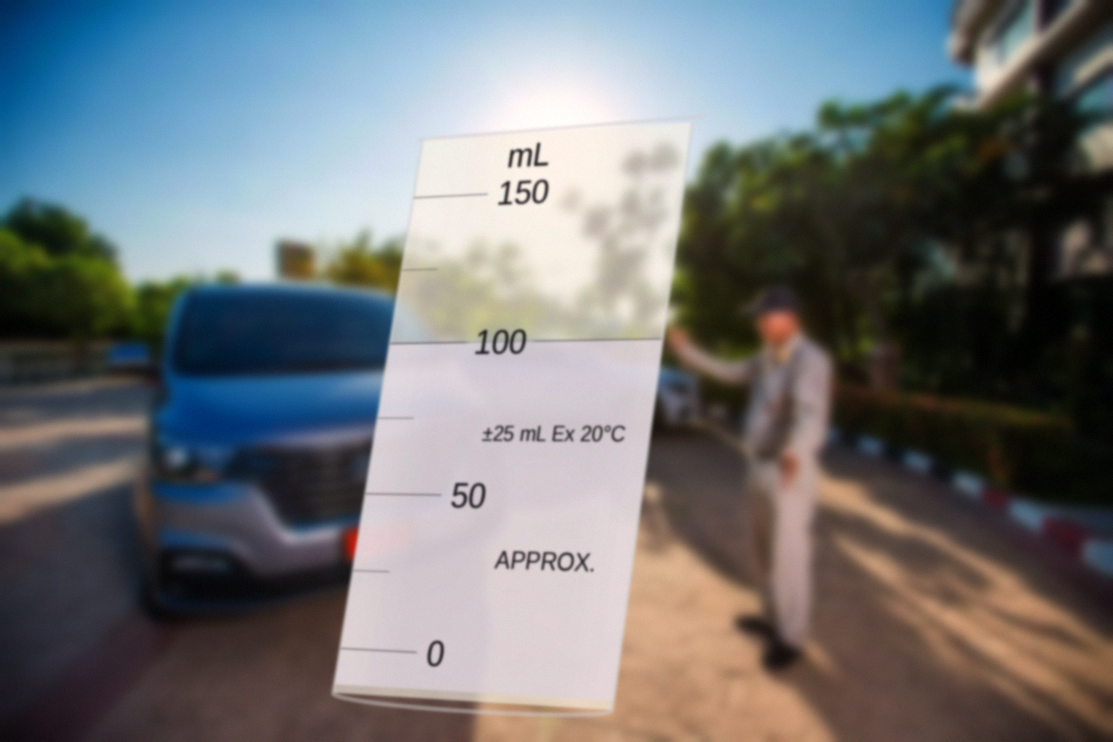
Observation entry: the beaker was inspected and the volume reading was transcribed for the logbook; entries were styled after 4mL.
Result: 100mL
